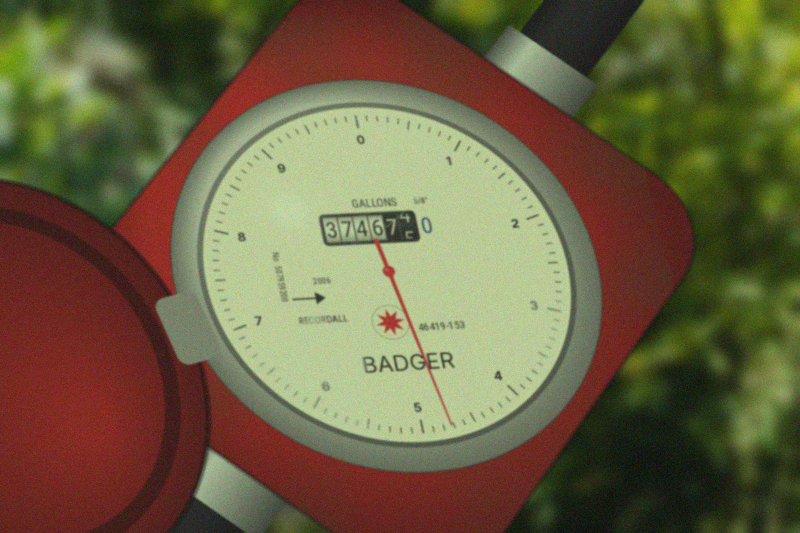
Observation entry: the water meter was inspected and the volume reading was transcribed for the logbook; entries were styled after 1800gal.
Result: 3746744.7gal
